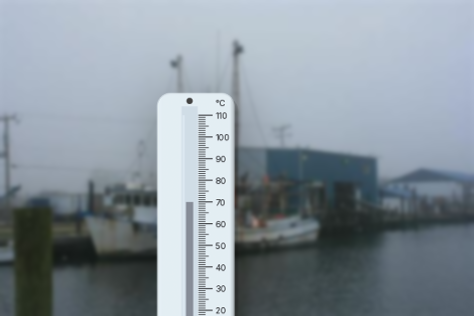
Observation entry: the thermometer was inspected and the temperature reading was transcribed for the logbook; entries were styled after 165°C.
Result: 70°C
